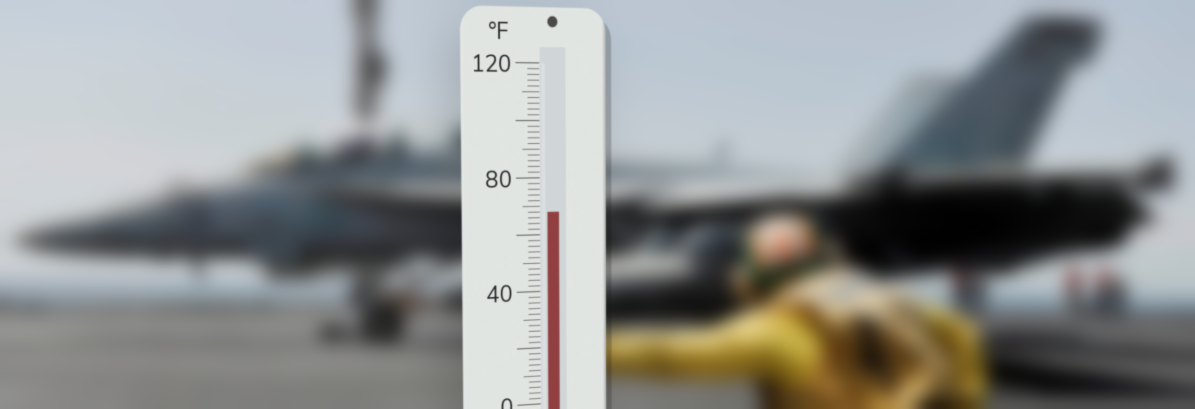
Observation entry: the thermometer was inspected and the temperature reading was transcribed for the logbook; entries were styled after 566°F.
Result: 68°F
